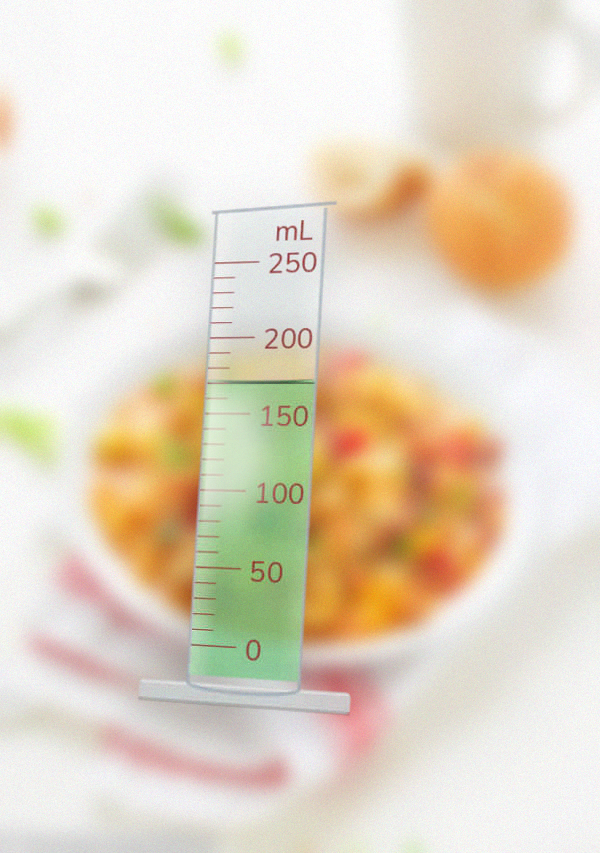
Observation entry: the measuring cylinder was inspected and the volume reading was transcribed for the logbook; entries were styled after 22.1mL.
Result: 170mL
